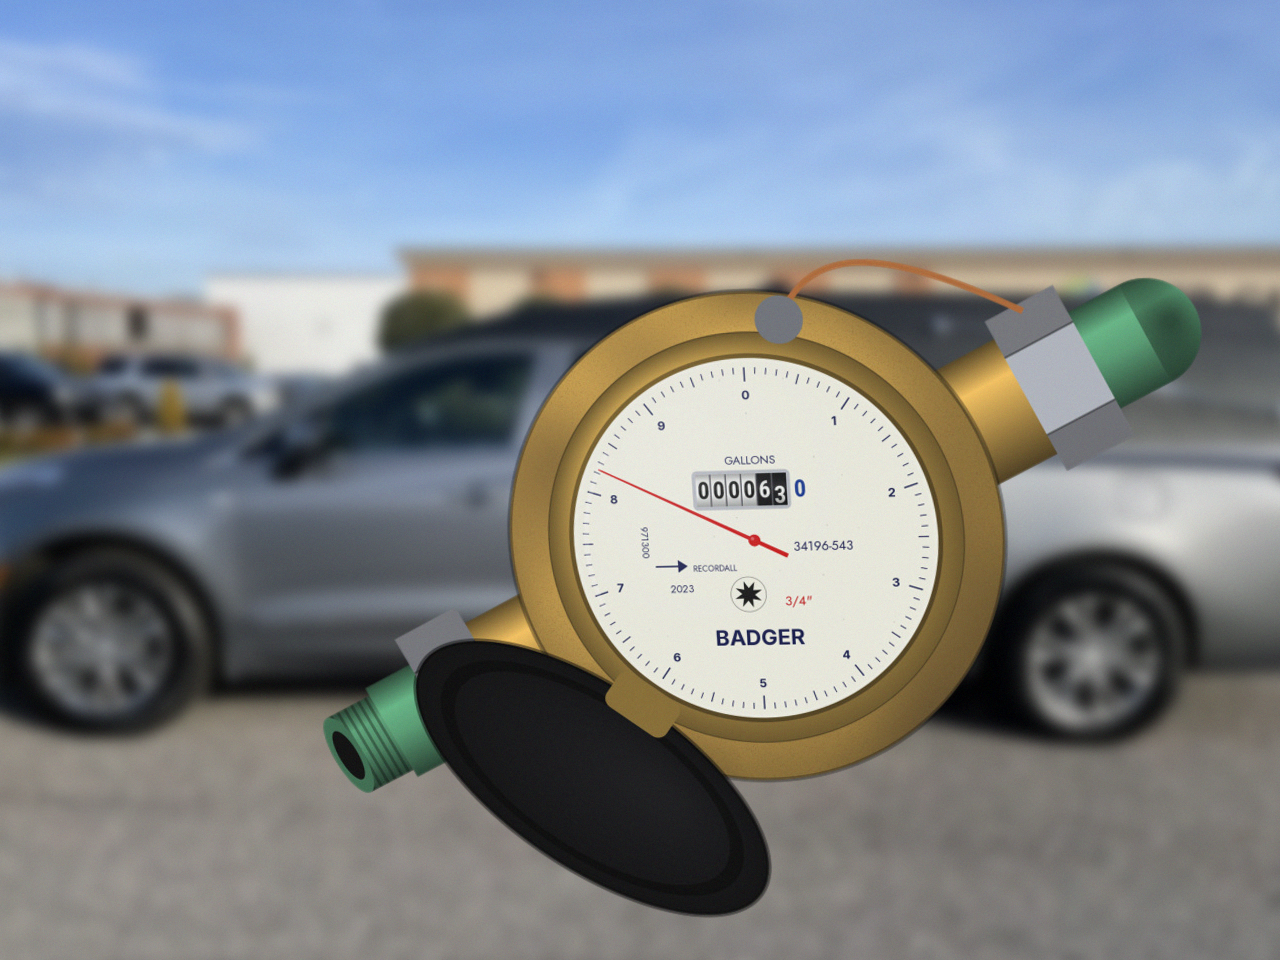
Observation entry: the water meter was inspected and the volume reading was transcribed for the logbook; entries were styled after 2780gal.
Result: 628.2gal
